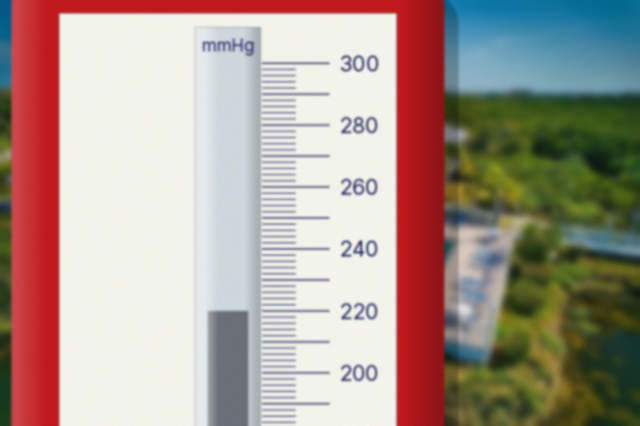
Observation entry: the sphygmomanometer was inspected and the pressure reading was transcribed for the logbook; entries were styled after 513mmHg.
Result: 220mmHg
